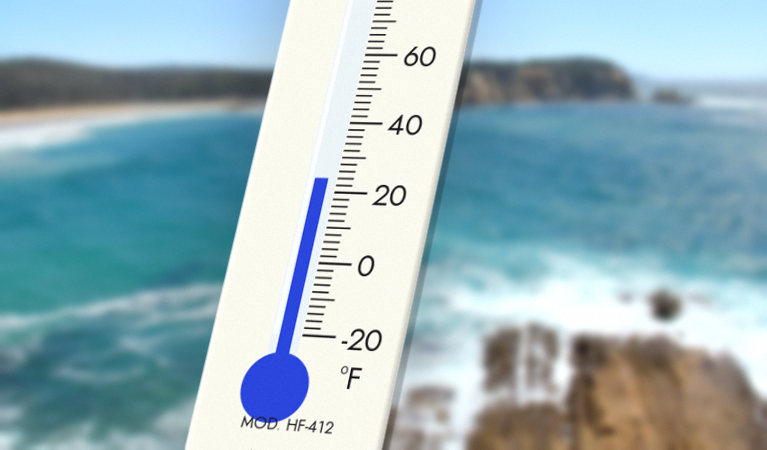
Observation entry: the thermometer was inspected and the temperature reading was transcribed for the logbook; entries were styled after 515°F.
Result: 24°F
